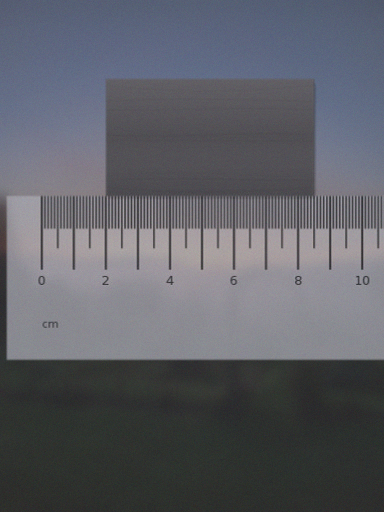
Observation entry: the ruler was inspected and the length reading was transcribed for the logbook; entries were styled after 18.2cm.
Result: 6.5cm
